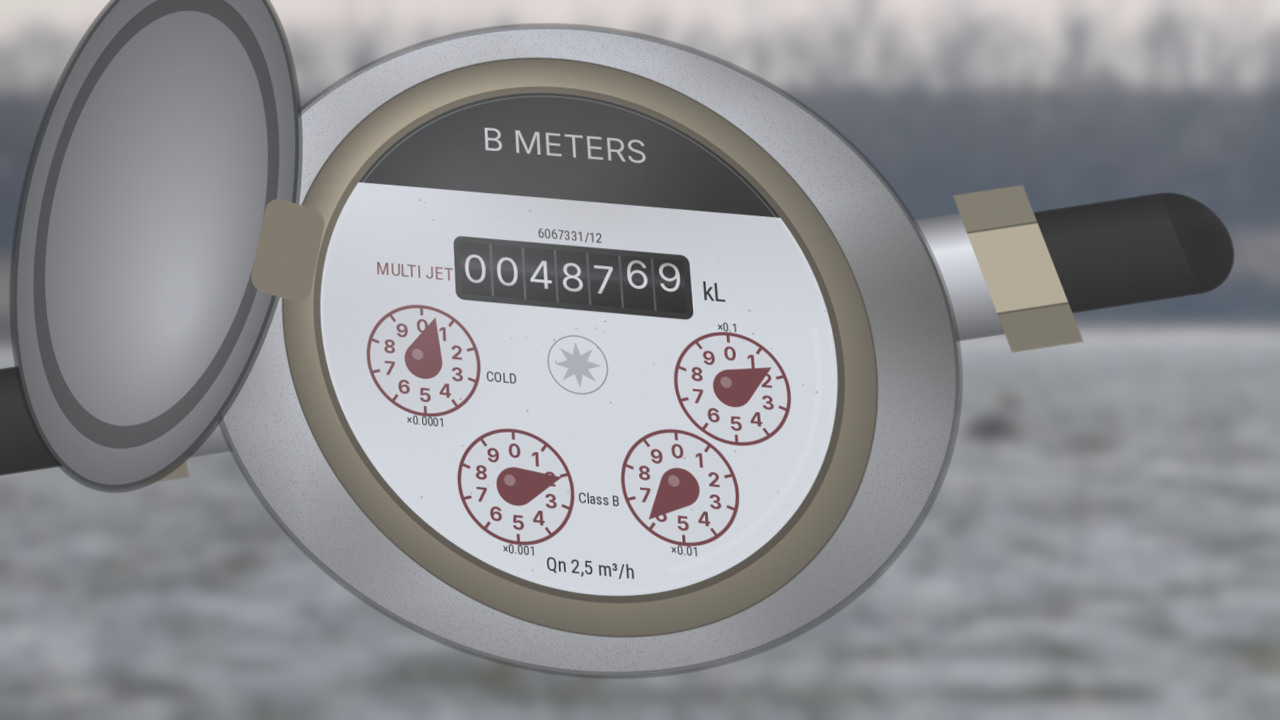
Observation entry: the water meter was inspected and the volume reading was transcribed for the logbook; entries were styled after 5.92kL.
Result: 48769.1620kL
